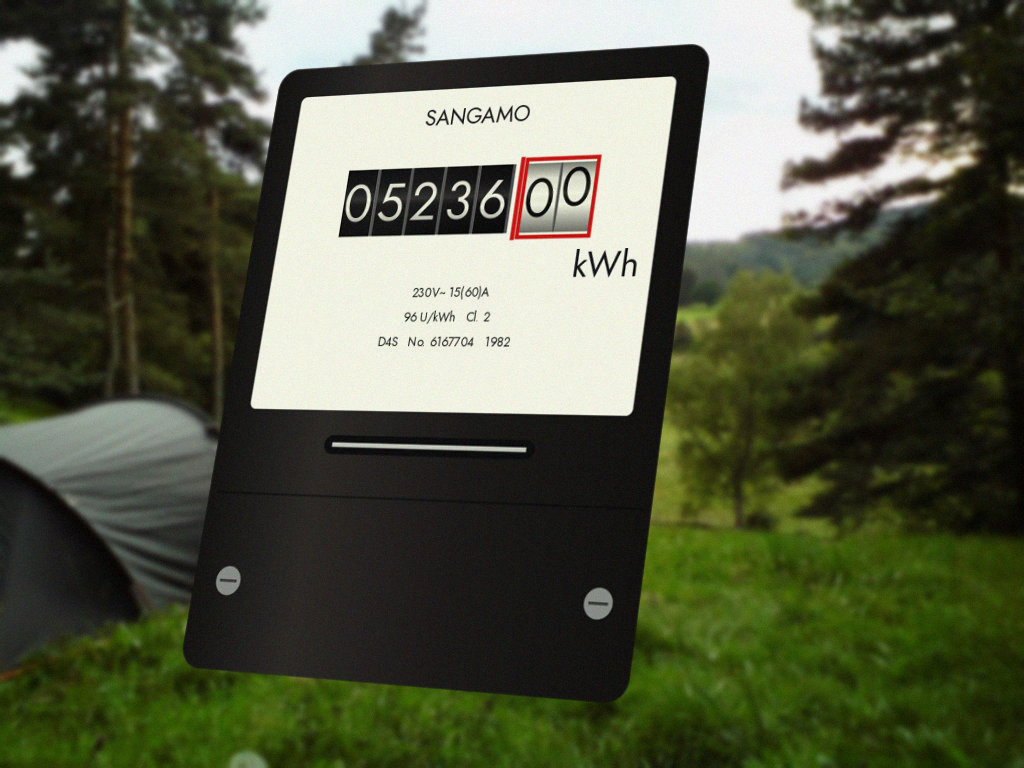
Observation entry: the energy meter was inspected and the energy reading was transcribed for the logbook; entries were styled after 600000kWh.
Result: 5236.00kWh
